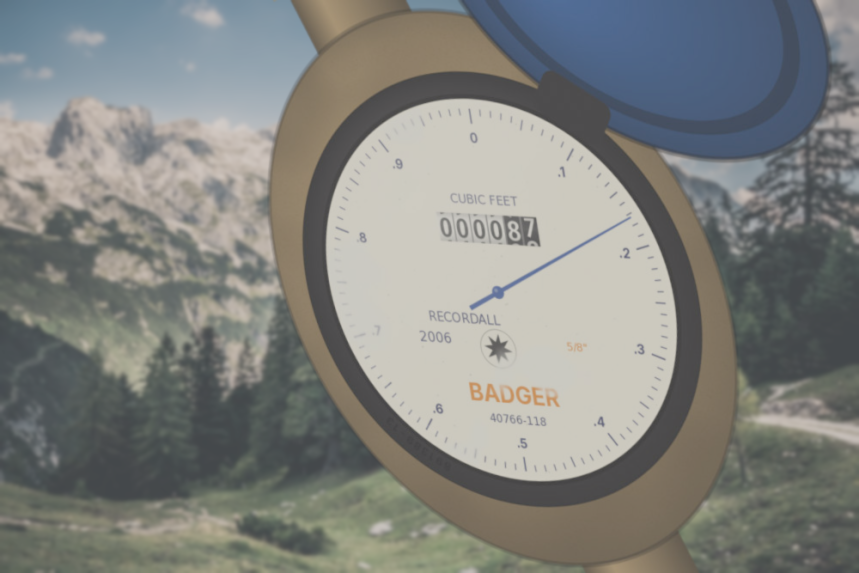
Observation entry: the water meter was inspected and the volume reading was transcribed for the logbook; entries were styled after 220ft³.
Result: 87.17ft³
